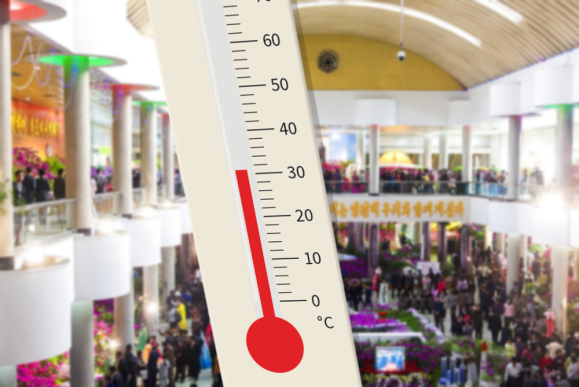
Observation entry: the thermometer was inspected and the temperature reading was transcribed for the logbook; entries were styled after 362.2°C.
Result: 31°C
